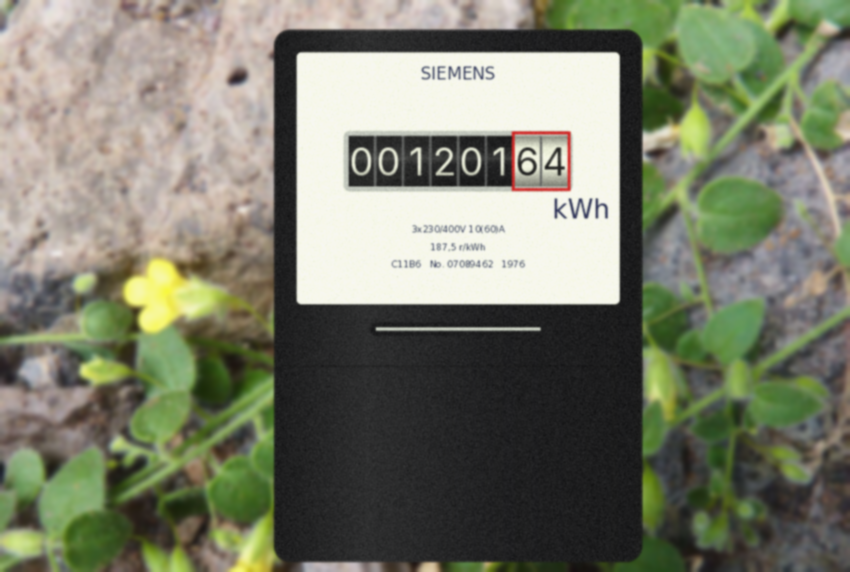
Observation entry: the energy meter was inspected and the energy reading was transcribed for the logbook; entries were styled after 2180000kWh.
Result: 1201.64kWh
